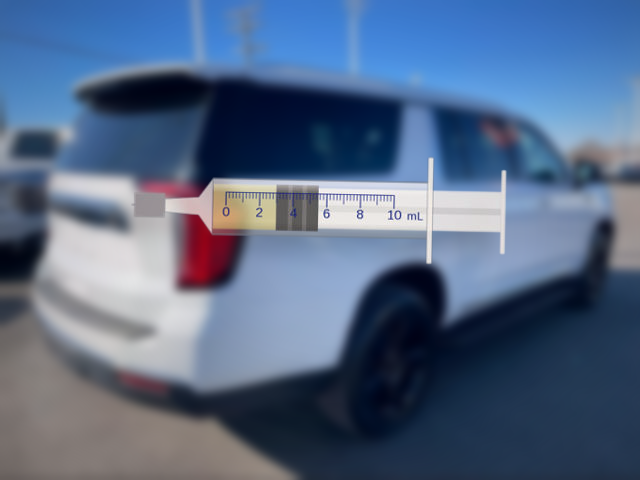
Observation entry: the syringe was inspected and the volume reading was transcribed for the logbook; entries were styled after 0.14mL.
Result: 3mL
